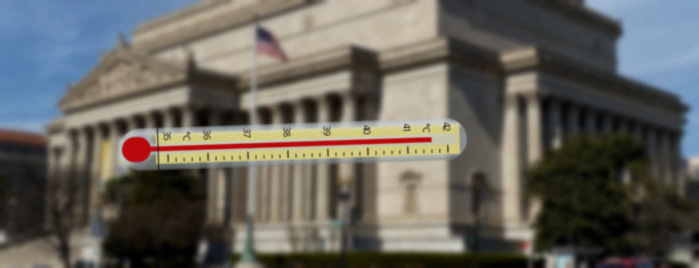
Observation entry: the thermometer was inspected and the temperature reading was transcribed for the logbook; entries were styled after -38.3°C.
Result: 41.6°C
